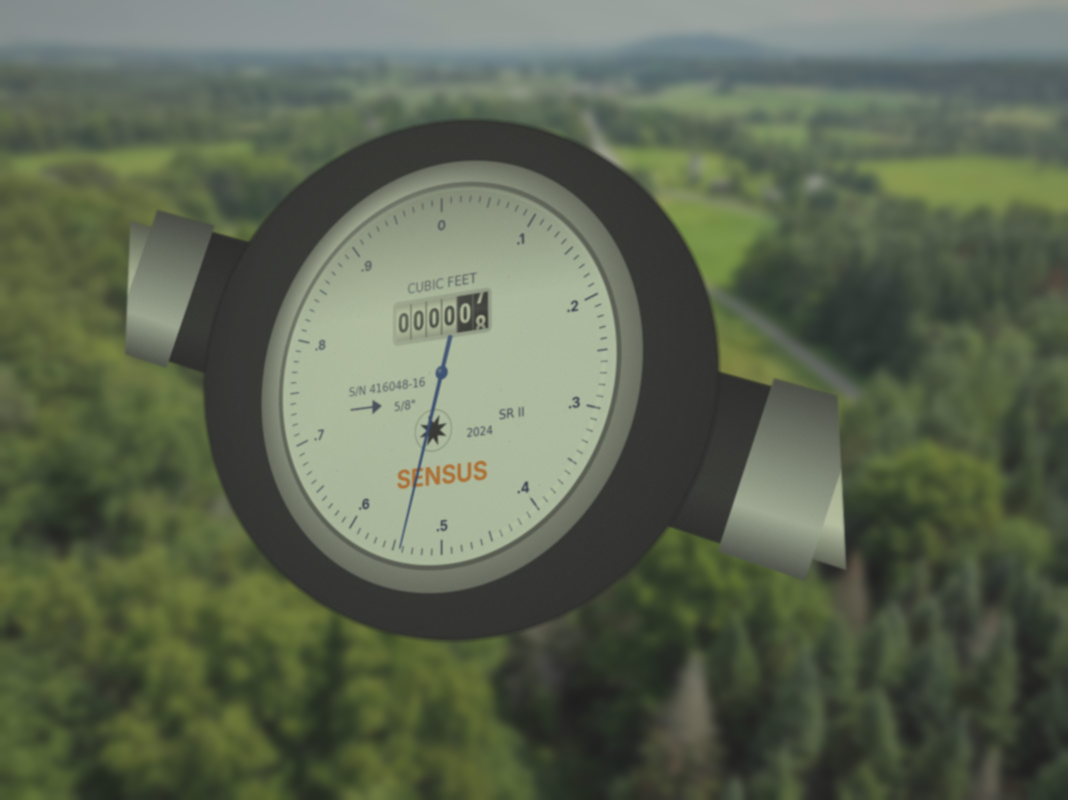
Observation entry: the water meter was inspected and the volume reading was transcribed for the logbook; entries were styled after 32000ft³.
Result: 7.54ft³
